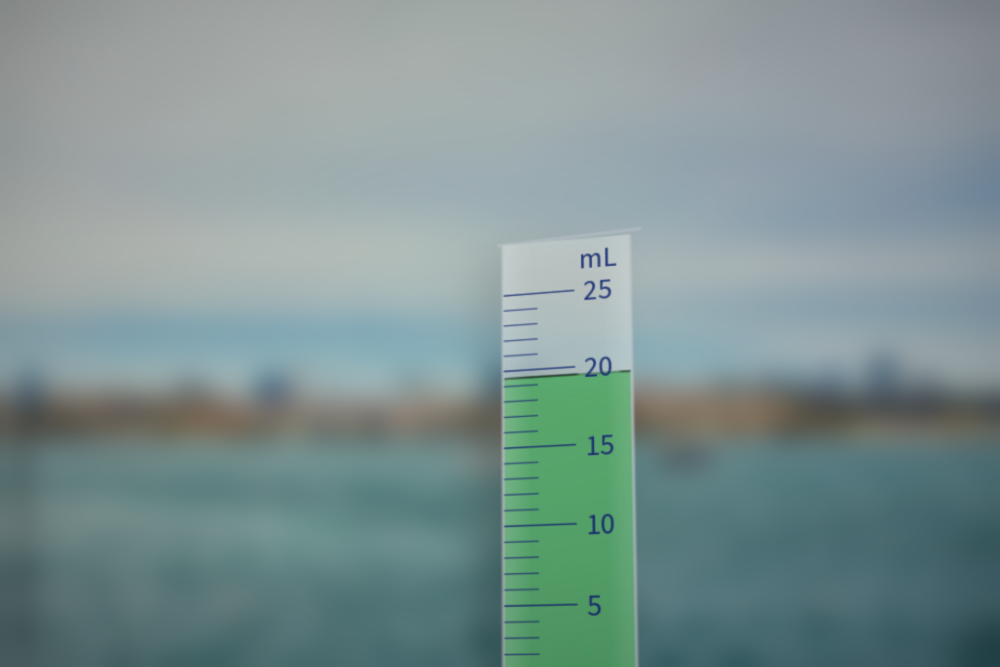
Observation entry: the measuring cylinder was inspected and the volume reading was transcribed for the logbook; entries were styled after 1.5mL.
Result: 19.5mL
